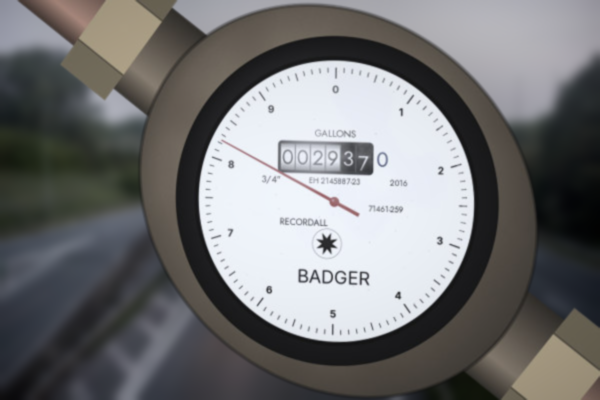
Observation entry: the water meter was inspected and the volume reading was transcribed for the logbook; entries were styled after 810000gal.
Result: 29368.2gal
